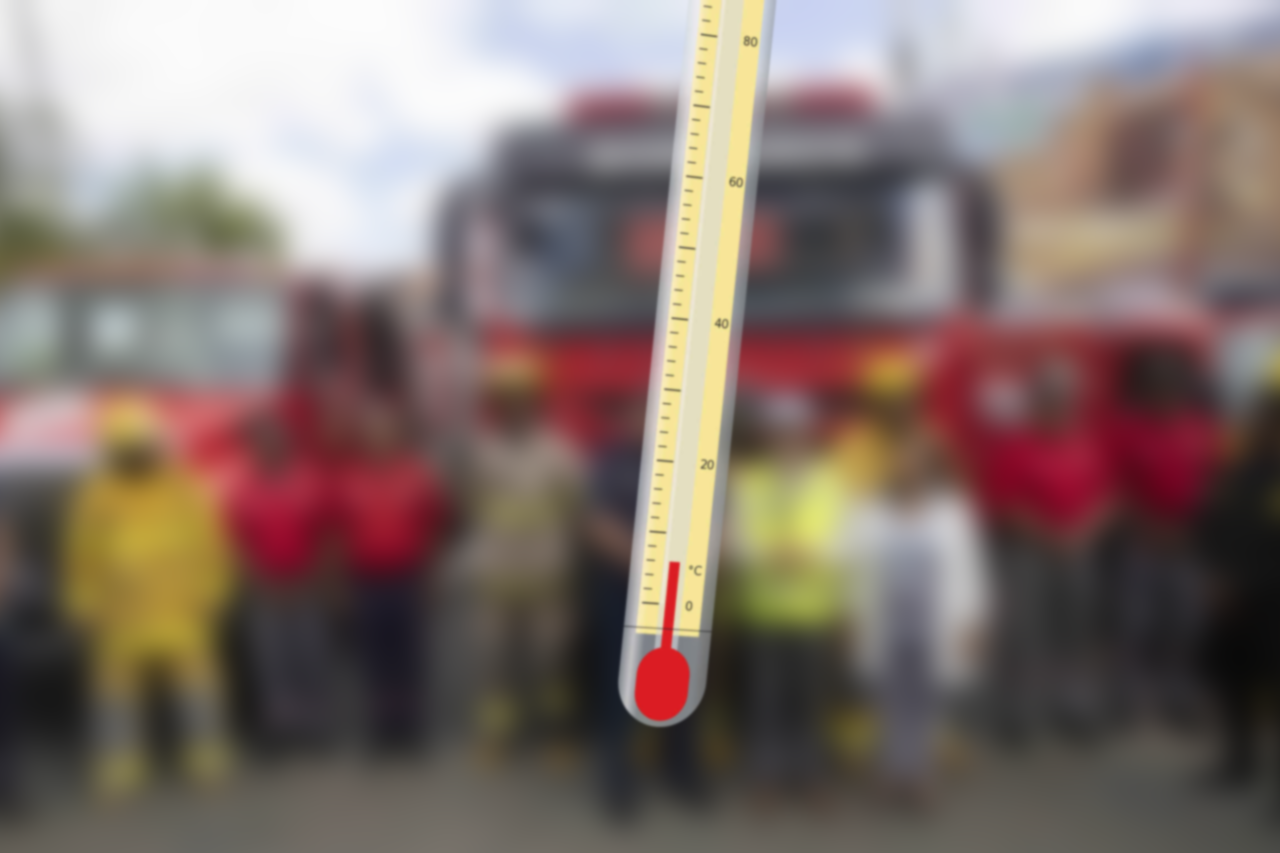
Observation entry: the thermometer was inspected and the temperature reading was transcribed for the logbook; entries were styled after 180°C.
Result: 6°C
